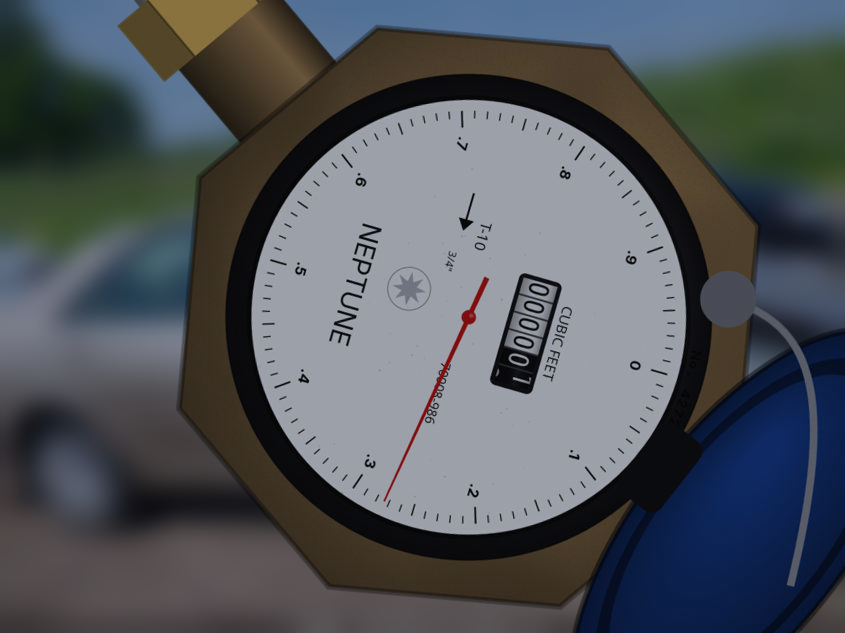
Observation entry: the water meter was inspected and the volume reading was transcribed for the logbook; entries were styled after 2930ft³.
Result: 1.27ft³
